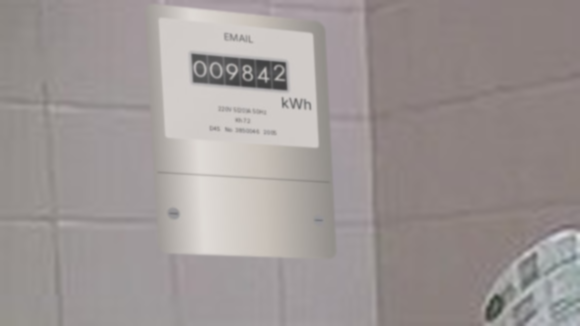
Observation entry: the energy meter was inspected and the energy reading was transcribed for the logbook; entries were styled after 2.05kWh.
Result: 9842kWh
